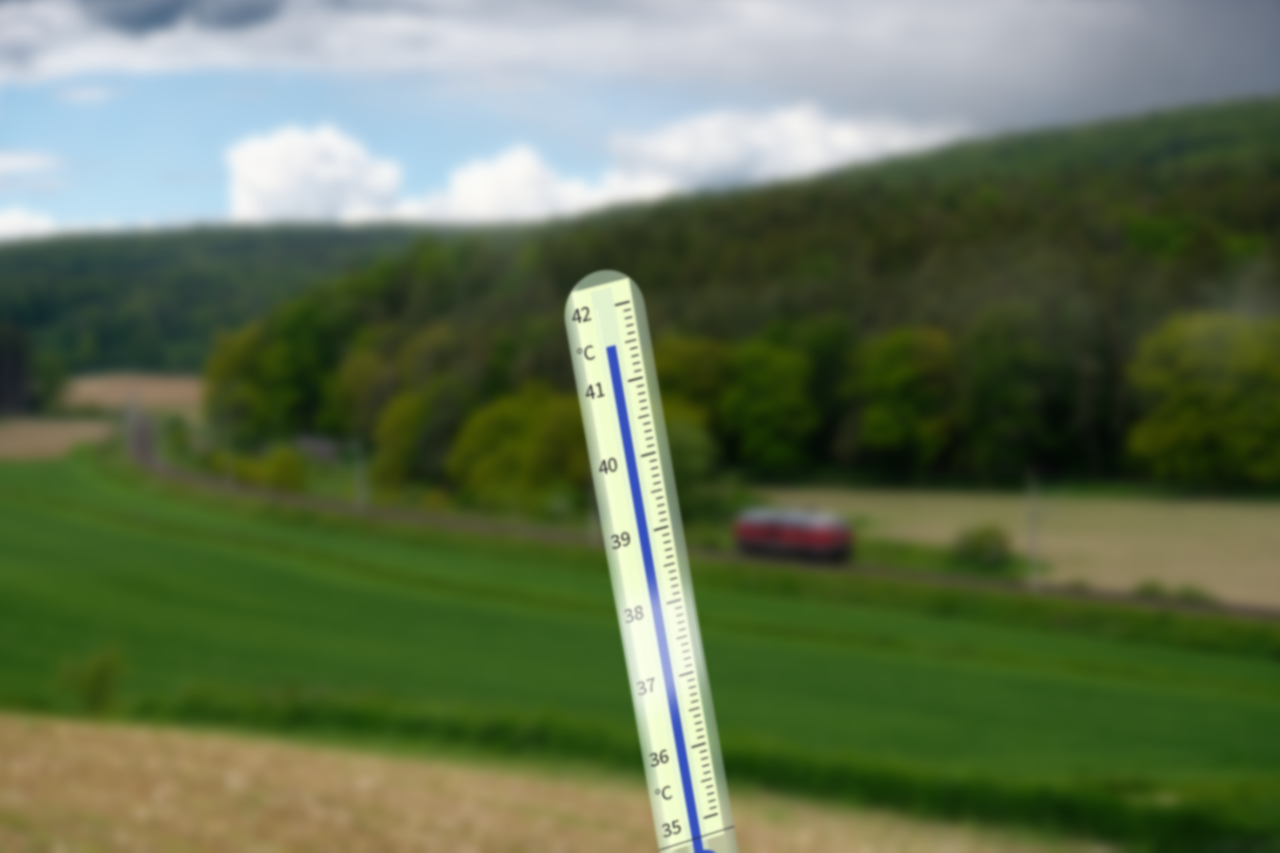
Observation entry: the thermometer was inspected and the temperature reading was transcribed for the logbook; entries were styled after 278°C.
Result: 41.5°C
